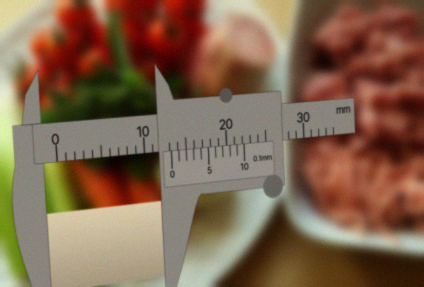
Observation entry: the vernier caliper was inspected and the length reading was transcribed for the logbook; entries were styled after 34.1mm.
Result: 13.2mm
